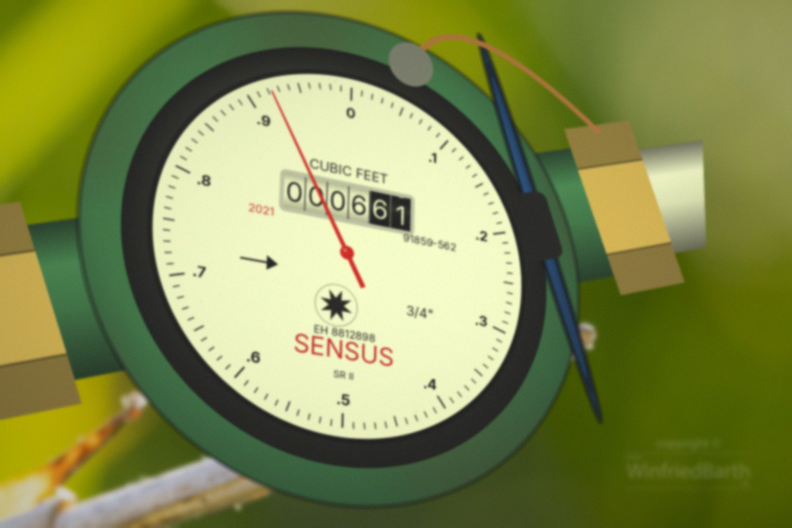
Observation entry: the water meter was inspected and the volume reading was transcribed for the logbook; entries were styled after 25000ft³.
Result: 660.92ft³
